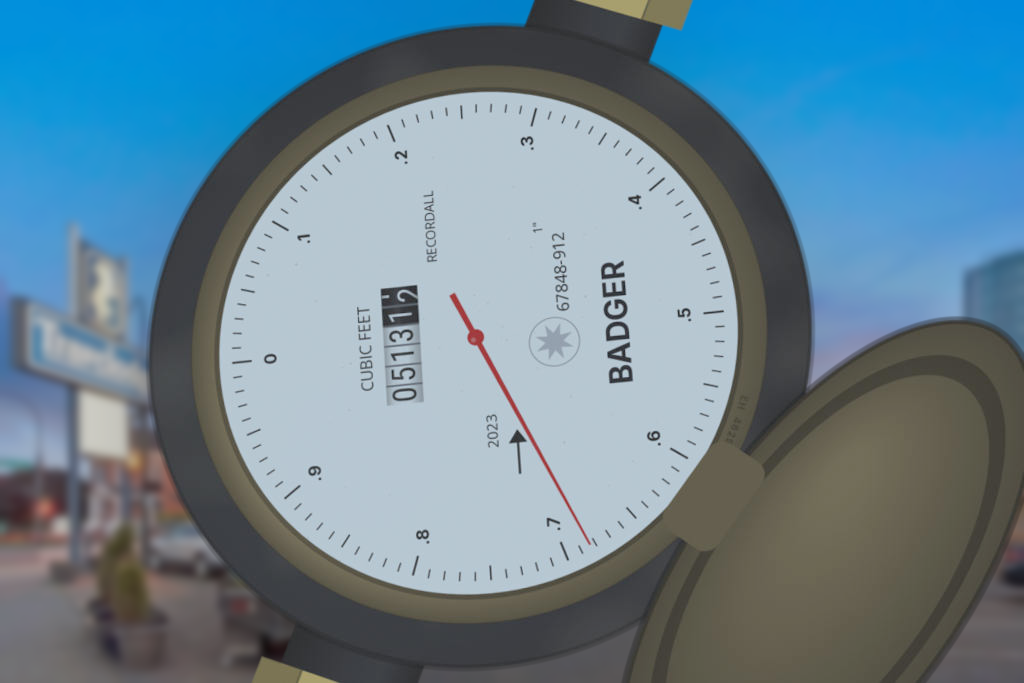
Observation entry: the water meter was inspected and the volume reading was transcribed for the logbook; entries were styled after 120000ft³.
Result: 51311.68ft³
